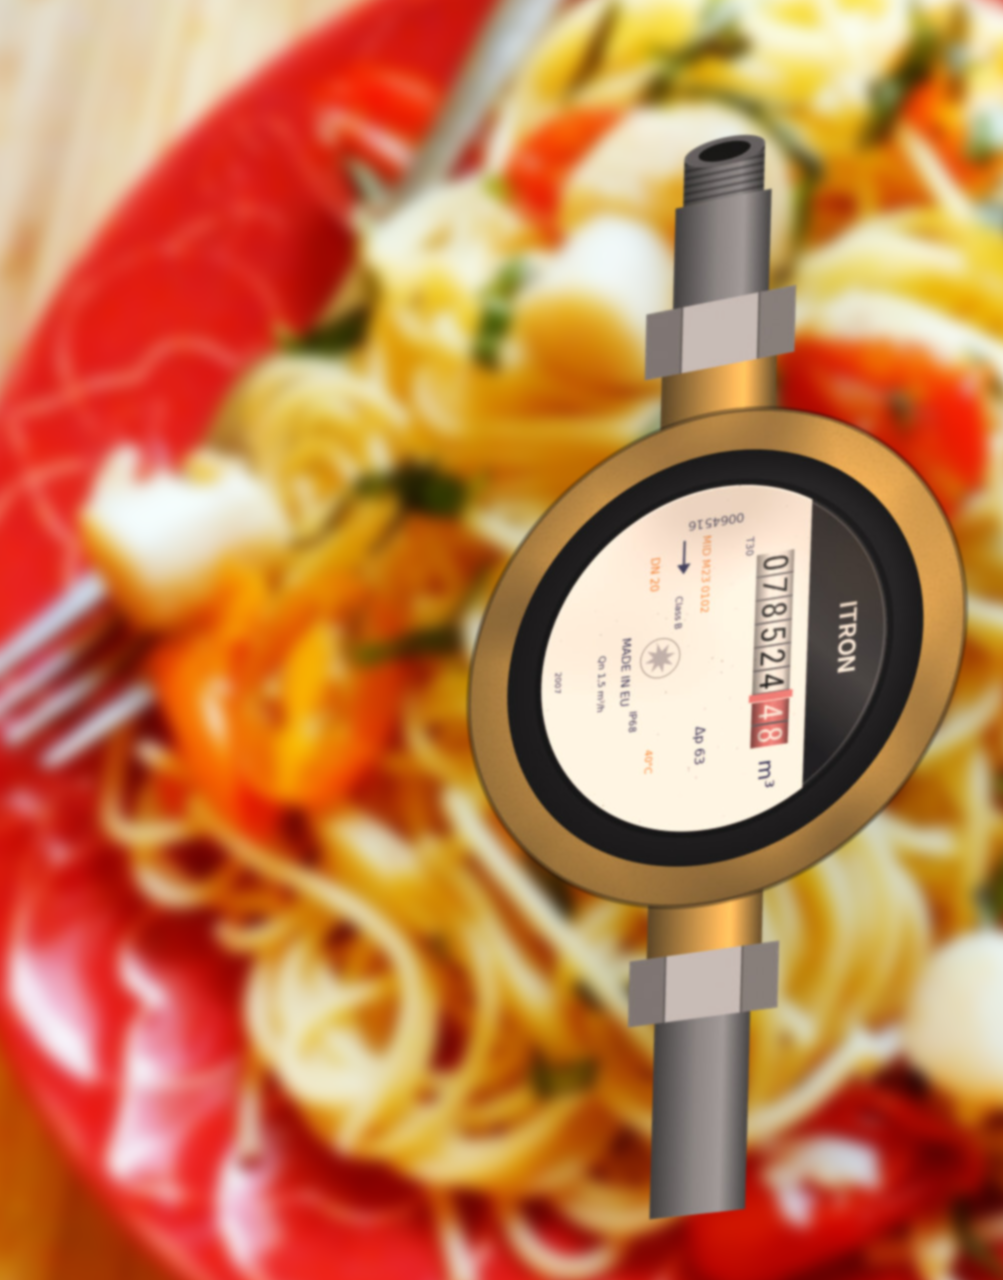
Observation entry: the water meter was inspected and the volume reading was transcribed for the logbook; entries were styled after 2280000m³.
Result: 78524.48m³
